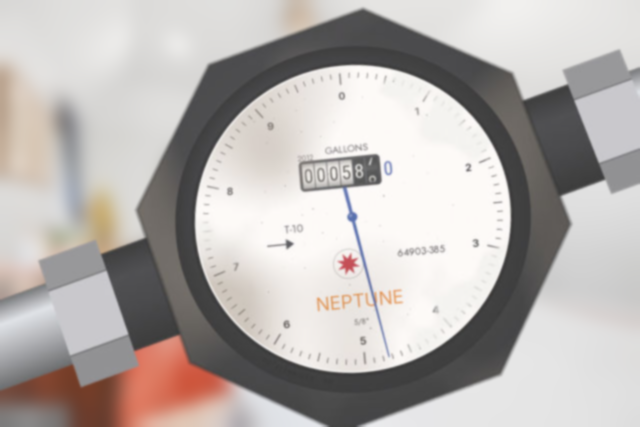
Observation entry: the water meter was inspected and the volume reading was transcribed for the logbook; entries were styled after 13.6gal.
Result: 5874.7gal
